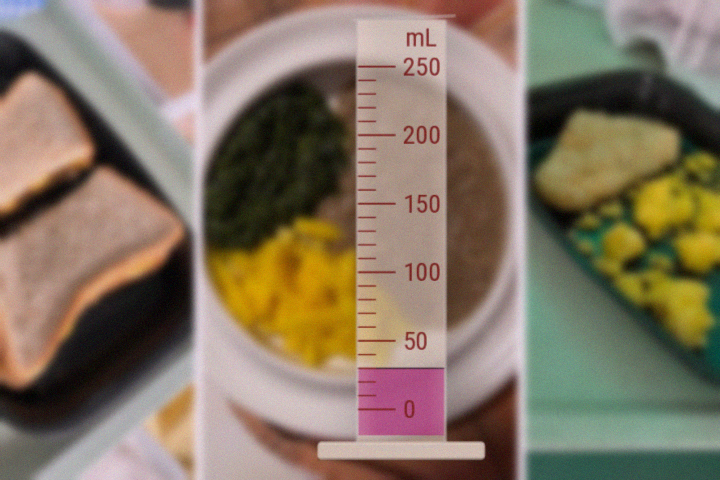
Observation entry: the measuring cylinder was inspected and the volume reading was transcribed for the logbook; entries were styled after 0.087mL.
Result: 30mL
